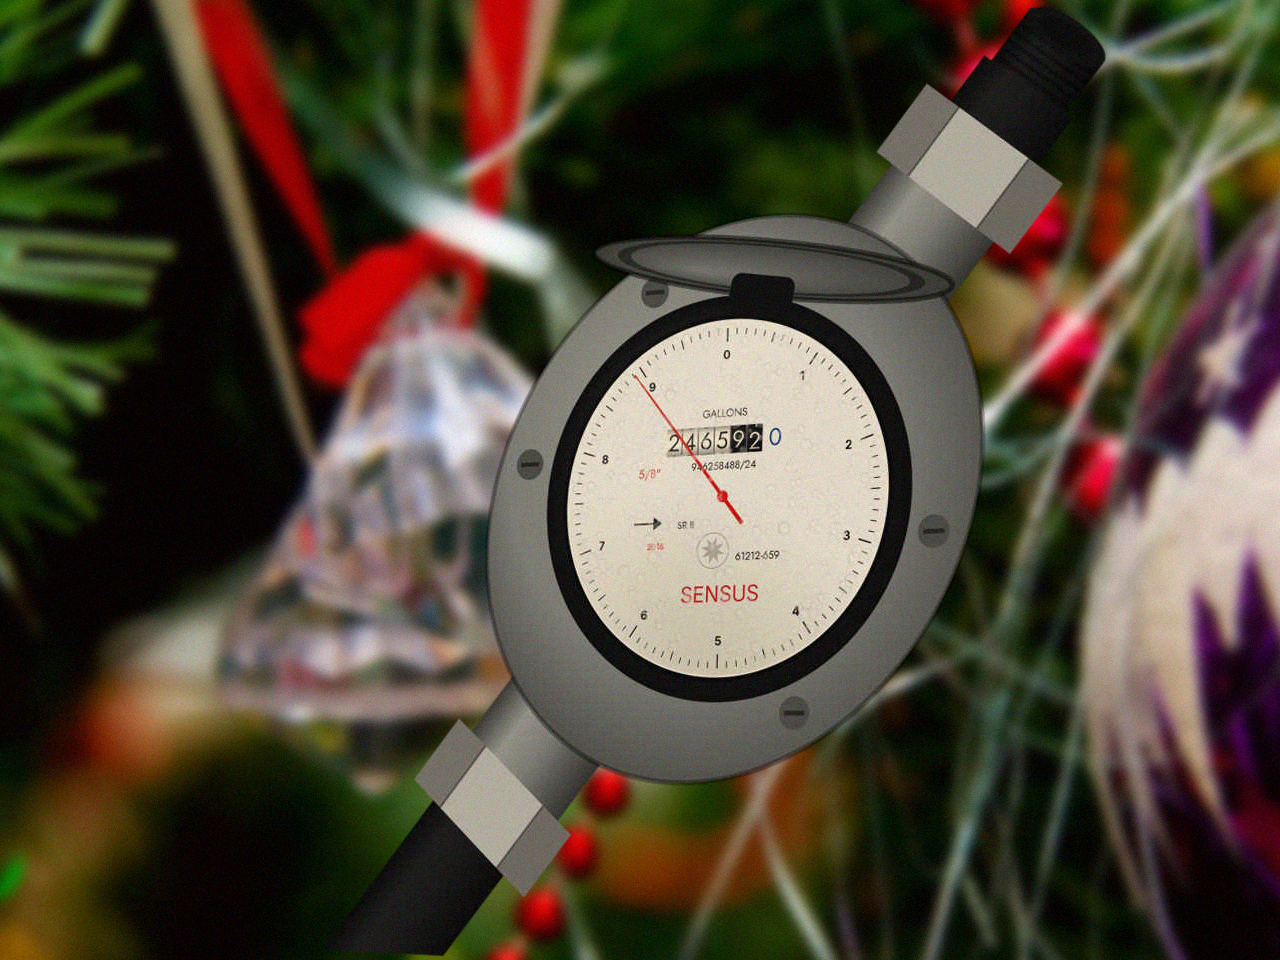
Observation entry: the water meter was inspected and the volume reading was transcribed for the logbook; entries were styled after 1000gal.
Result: 2465918.9gal
